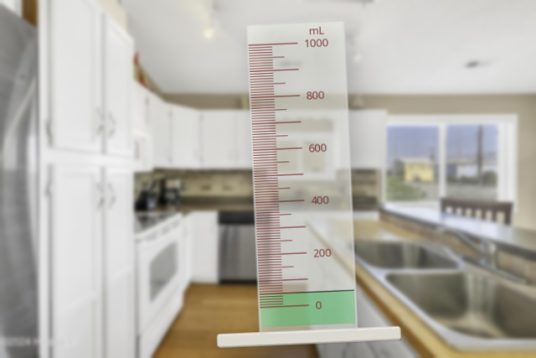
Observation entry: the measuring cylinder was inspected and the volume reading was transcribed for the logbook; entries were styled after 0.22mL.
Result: 50mL
